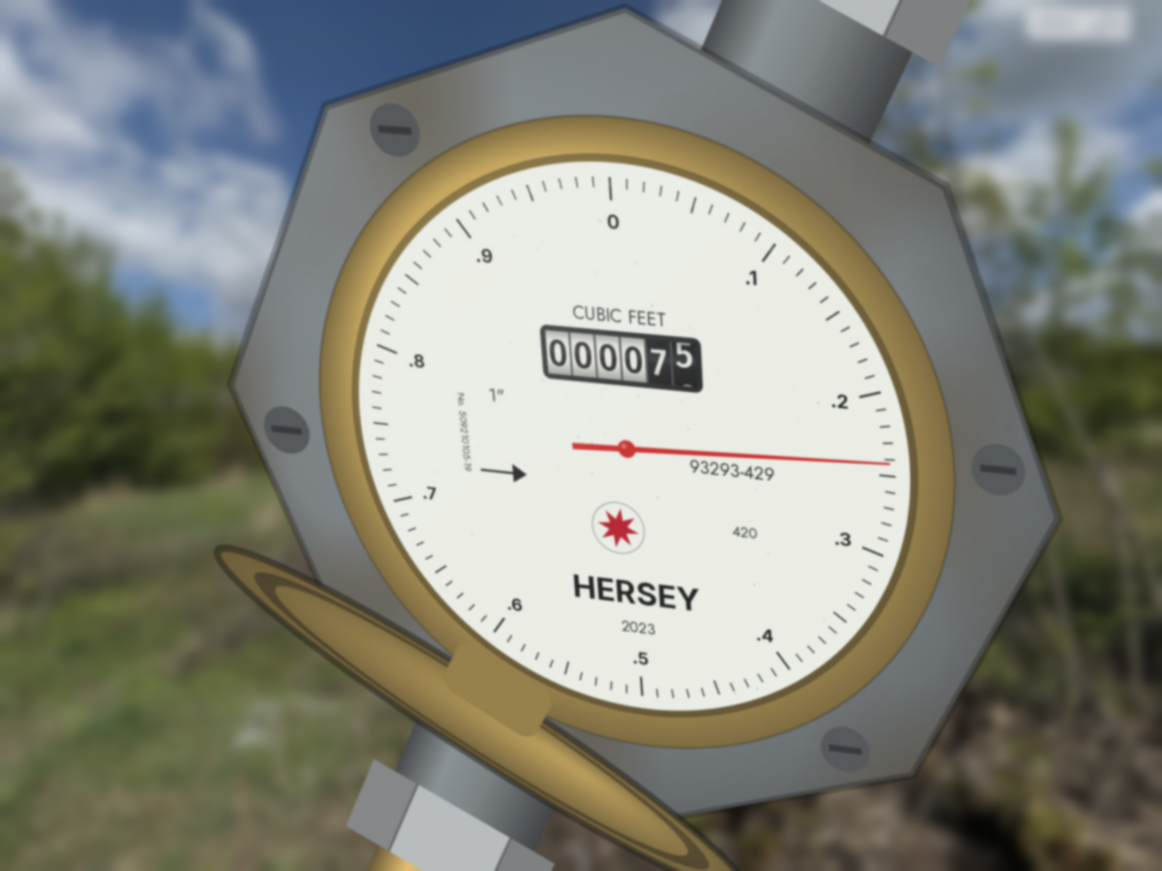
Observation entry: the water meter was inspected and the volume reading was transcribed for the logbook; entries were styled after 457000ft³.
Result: 75.24ft³
